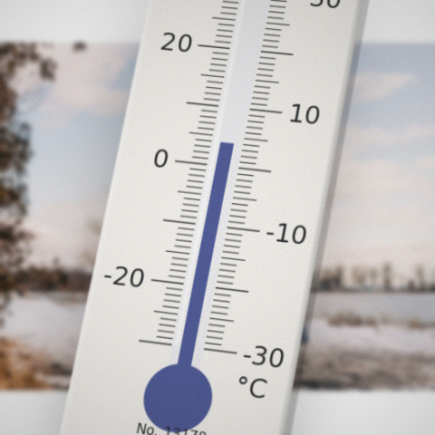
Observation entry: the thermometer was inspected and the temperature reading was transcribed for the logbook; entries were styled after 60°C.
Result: 4°C
